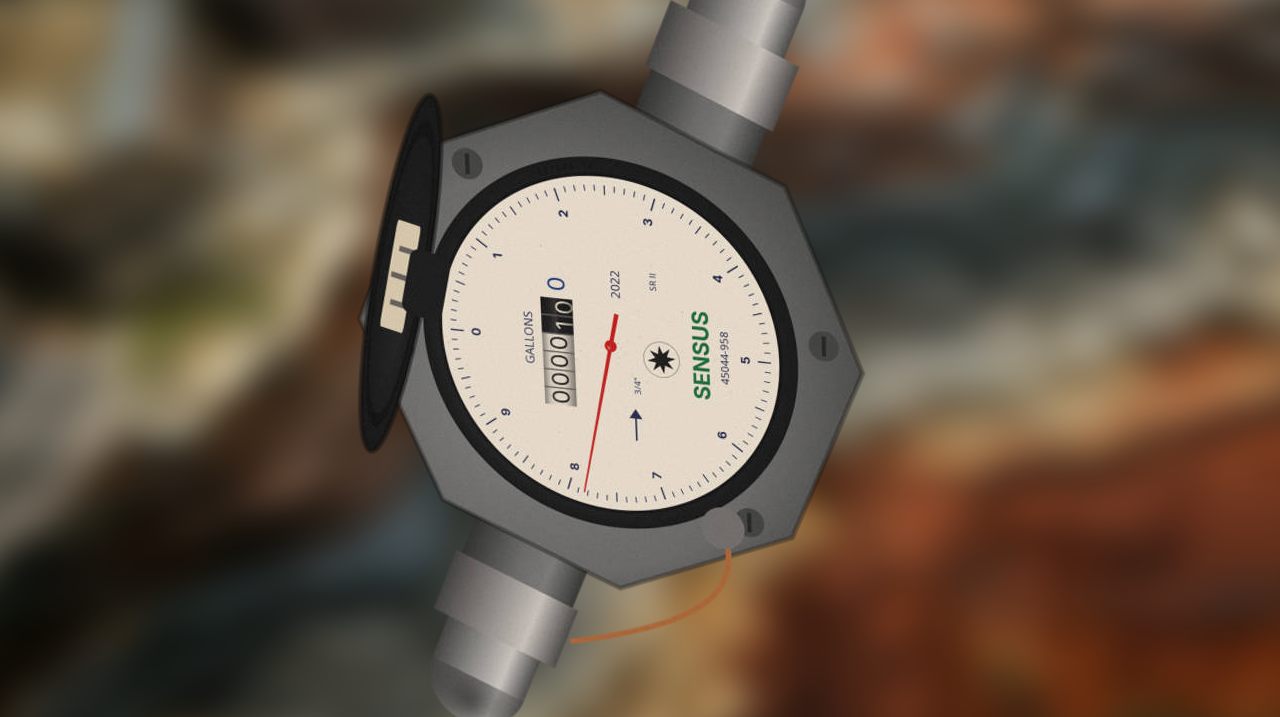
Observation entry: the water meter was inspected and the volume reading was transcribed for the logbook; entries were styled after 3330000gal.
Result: 97.8gal
